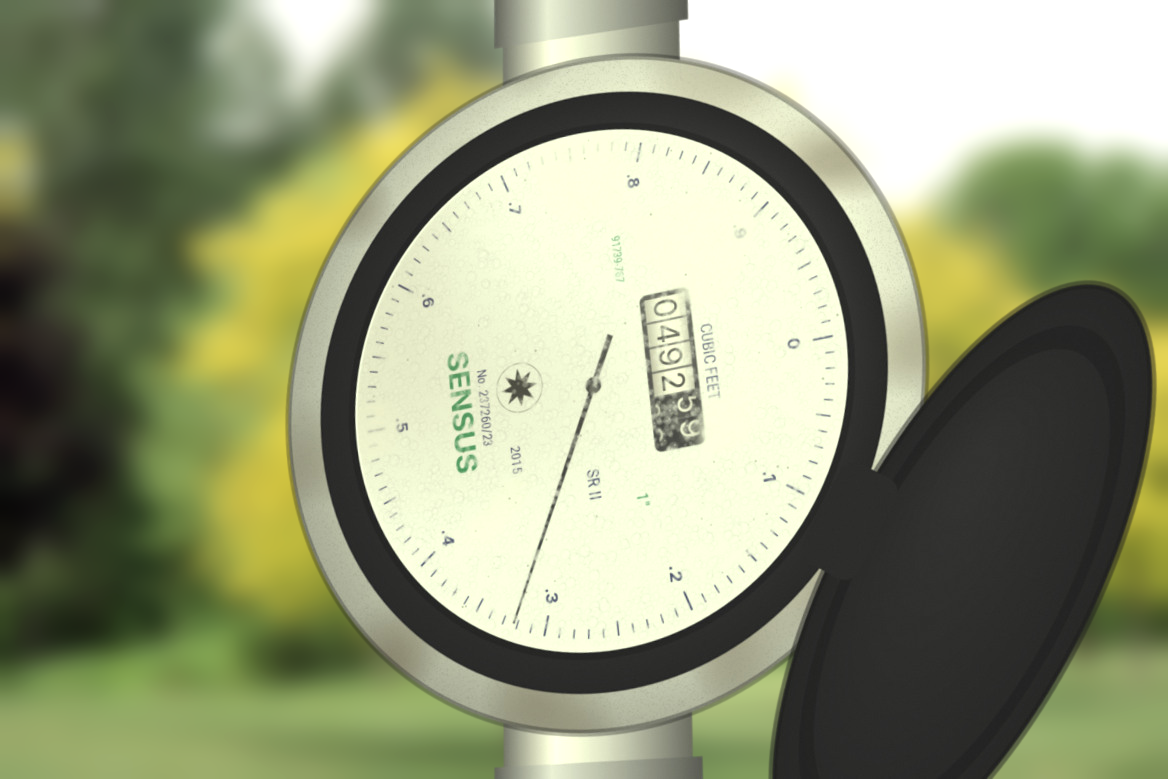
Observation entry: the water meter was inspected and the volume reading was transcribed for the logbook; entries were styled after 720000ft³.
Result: 49259.32ft³
